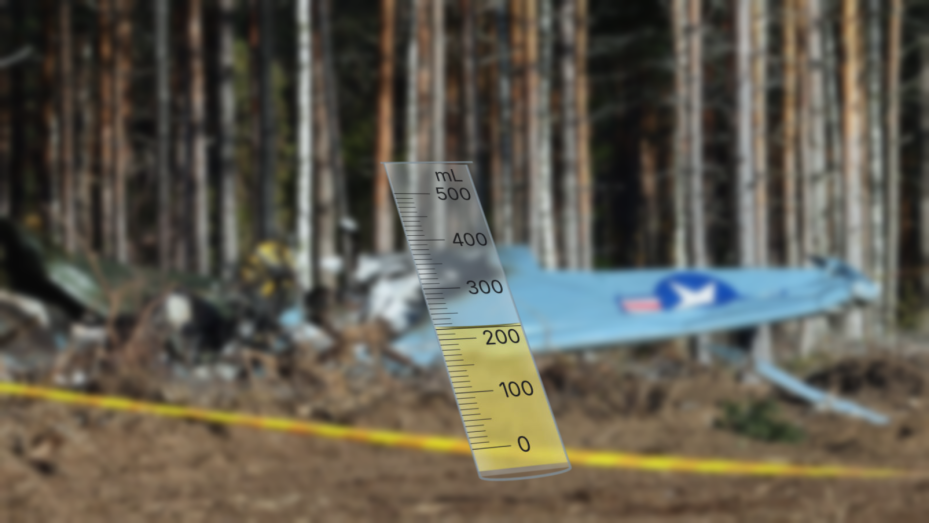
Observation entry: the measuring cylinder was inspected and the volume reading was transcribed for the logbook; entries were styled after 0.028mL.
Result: 220mL
